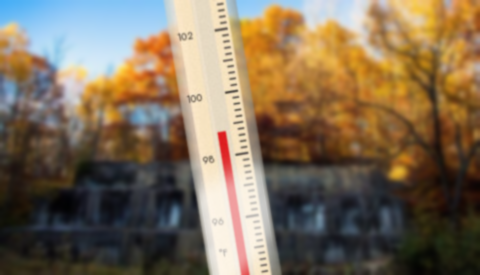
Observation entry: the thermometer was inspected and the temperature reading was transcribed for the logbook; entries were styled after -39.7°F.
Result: 98.8°F
